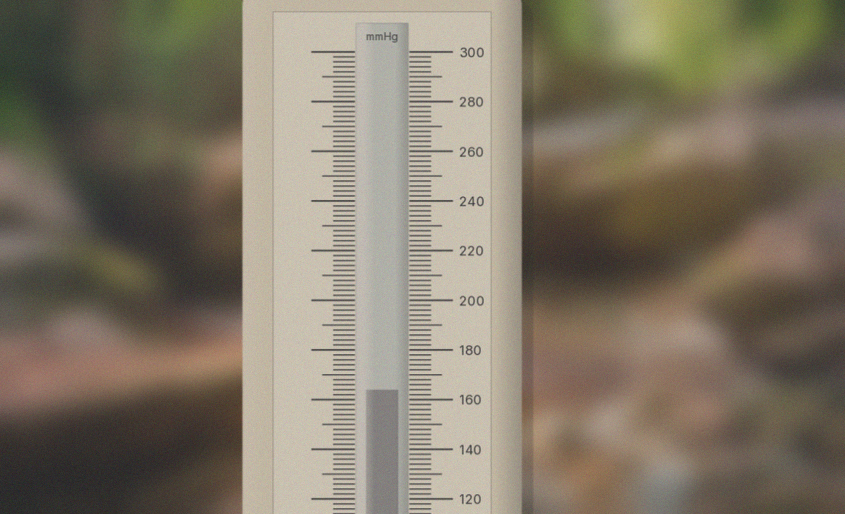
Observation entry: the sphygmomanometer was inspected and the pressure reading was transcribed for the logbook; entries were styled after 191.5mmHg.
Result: 164mmHg
